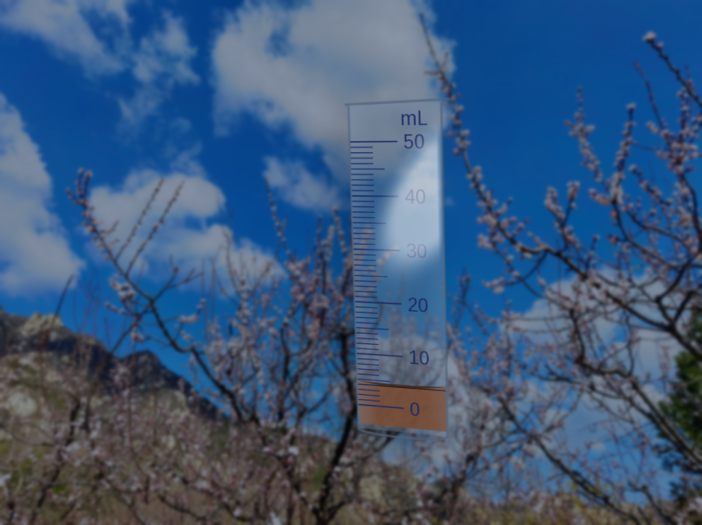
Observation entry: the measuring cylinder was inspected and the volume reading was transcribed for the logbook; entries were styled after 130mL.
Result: 4mL
